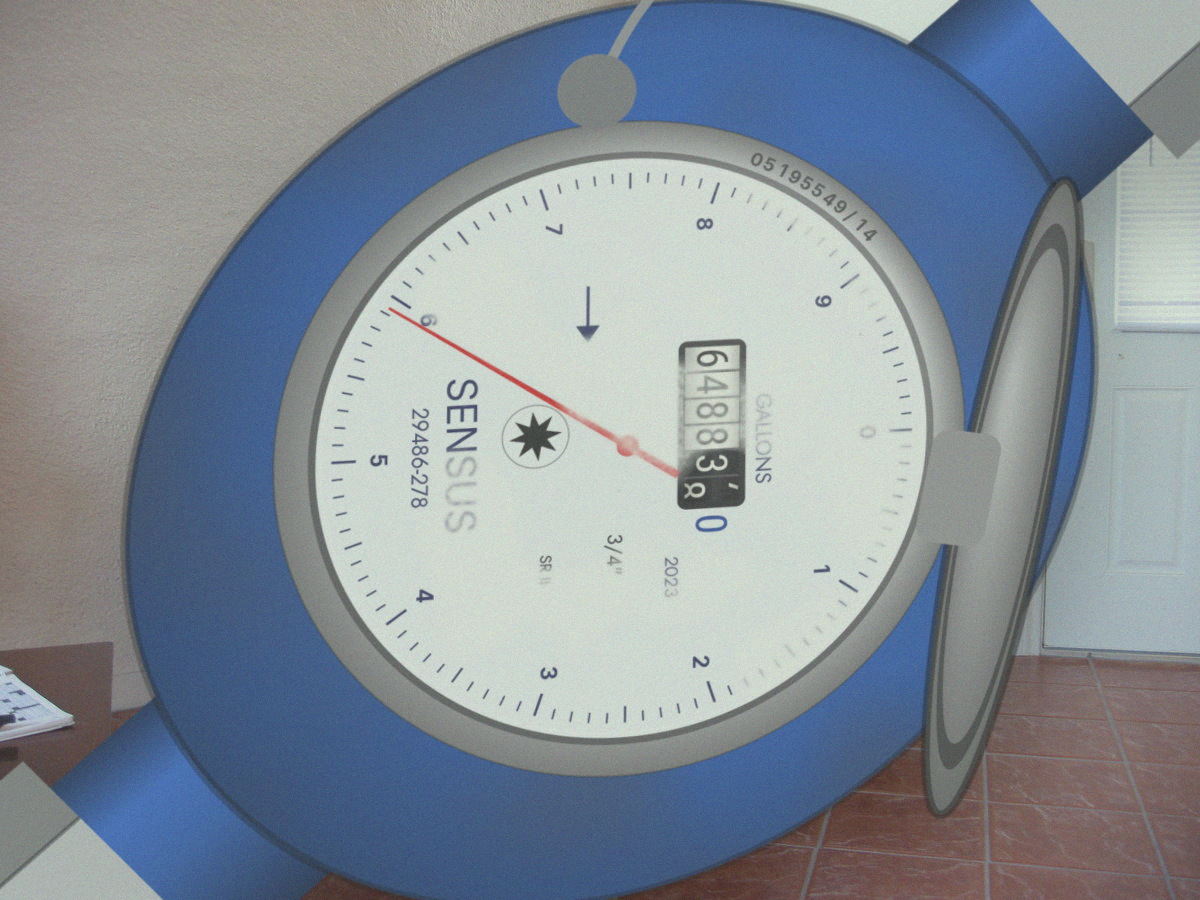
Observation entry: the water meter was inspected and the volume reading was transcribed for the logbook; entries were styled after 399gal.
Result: 6488375.9gal
